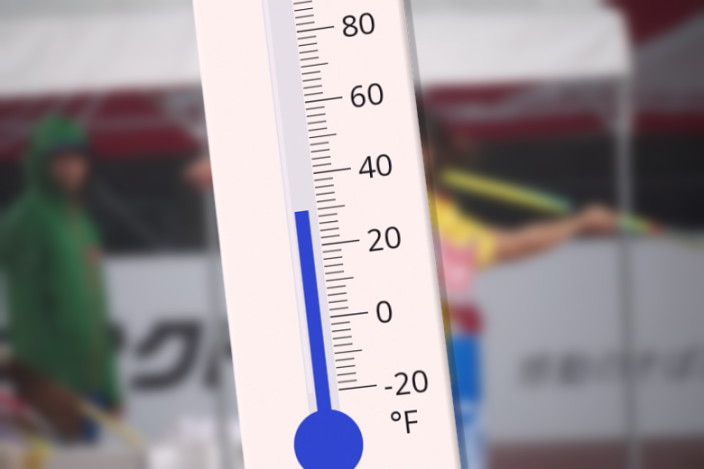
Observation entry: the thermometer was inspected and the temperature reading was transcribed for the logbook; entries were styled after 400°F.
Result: 30°F
